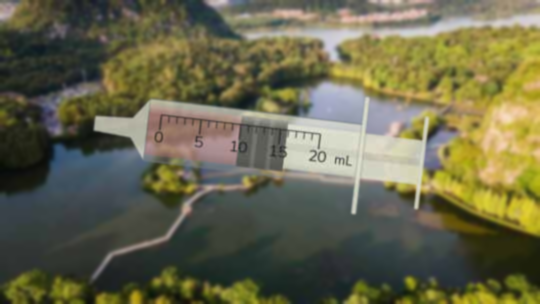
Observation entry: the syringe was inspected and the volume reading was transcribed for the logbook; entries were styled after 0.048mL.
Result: 10mL
